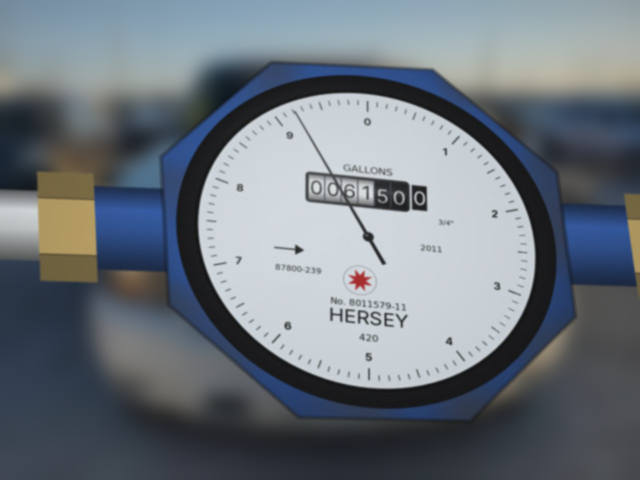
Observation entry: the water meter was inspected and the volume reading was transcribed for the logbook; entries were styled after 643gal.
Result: 61499.2gal
